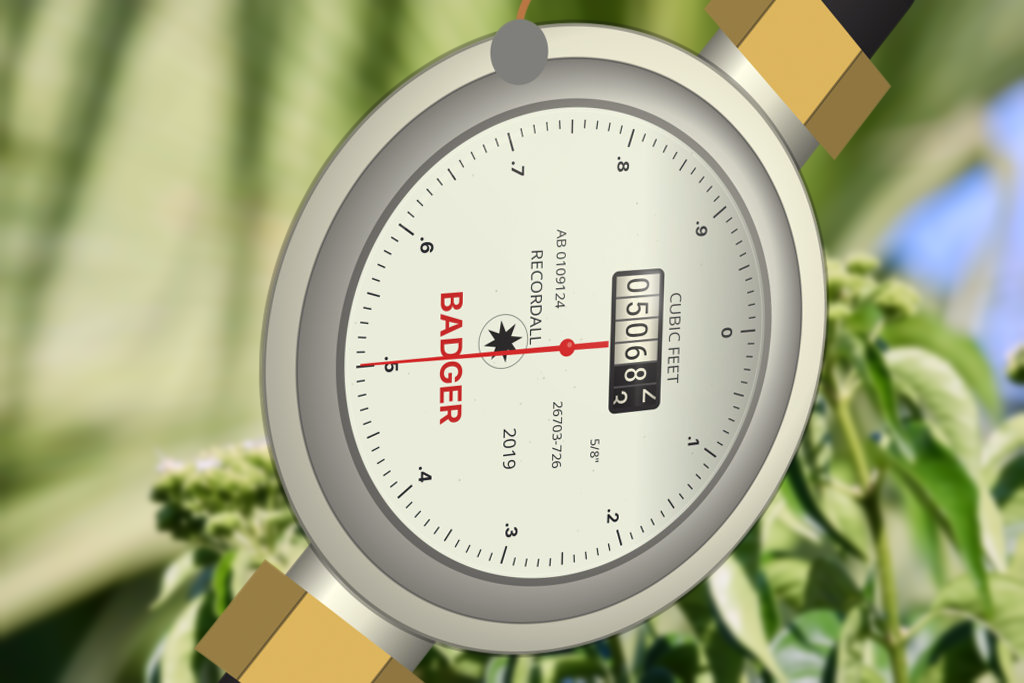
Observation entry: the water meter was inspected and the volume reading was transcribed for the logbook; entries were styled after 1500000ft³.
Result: 50682.50ft³
